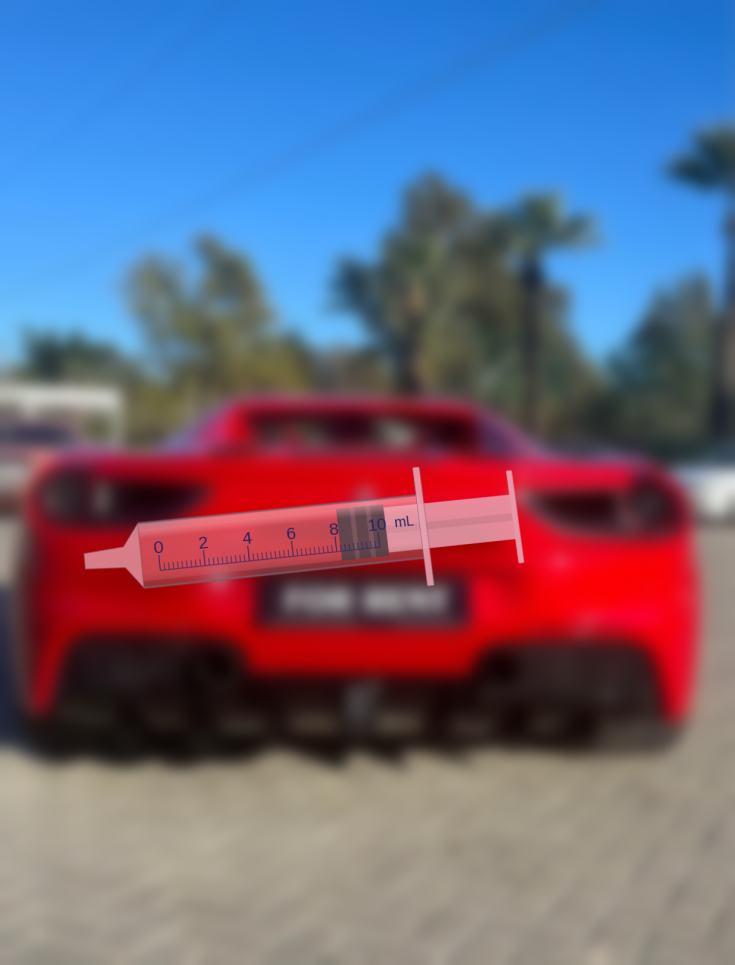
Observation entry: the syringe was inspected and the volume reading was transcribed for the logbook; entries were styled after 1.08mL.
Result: 8.2mL
